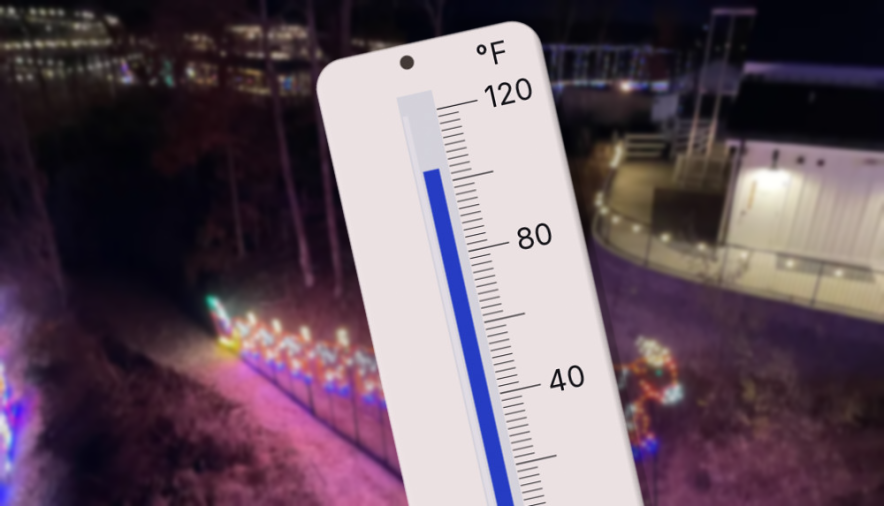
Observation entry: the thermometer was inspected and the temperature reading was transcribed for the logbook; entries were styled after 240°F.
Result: 104°F
